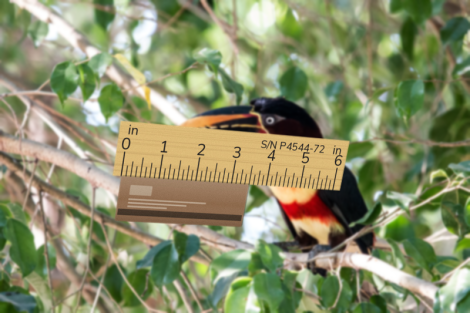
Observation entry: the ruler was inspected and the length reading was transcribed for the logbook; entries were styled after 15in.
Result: 3.5in
